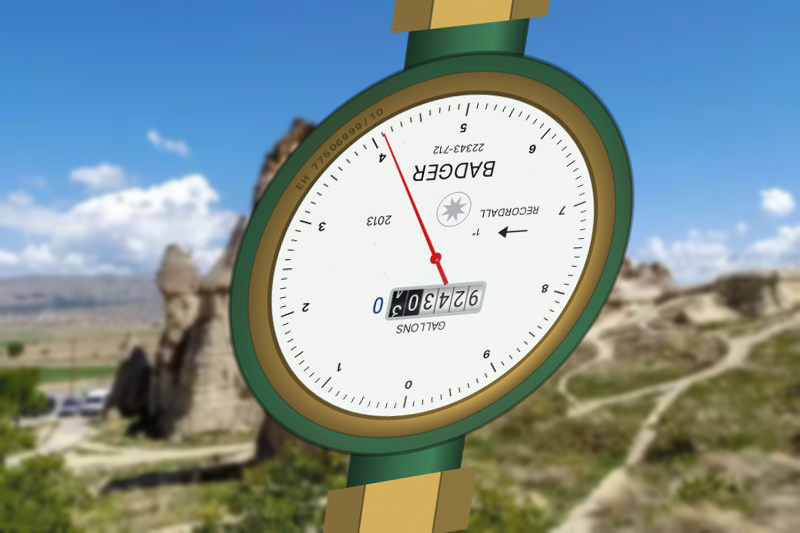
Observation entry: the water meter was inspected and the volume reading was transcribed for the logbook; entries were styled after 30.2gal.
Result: 9243034.1gal
